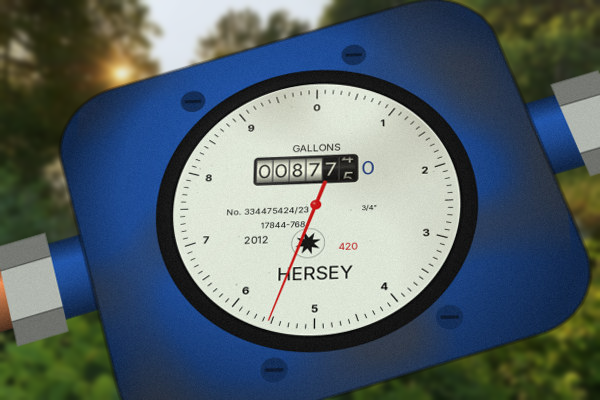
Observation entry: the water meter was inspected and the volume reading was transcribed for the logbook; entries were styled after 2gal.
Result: 87745.5gal
